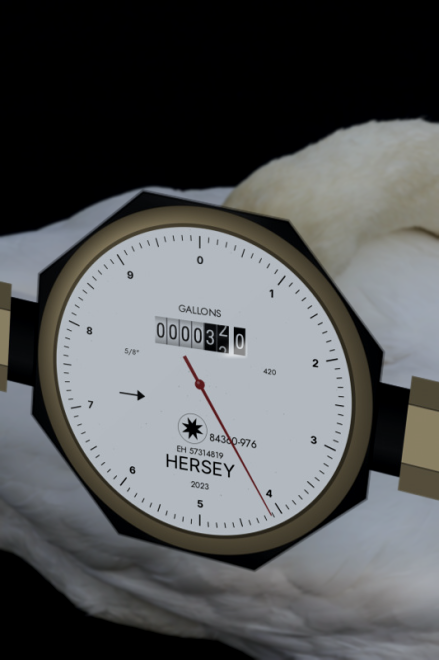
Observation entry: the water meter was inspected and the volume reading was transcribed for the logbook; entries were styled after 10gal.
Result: 324.1gal
